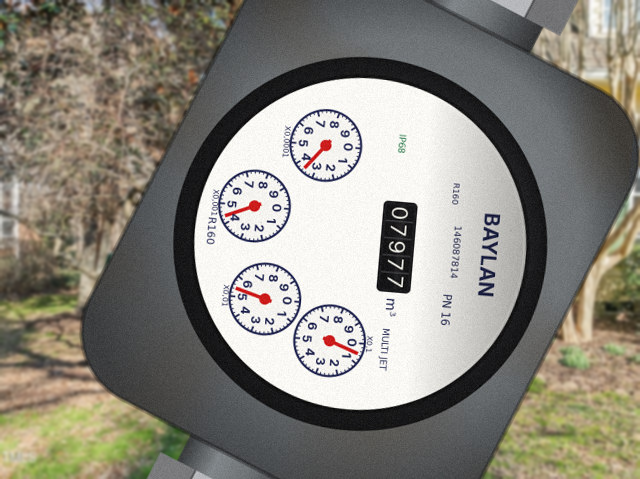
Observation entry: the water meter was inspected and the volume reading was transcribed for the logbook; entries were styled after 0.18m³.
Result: 7977.0543m³
